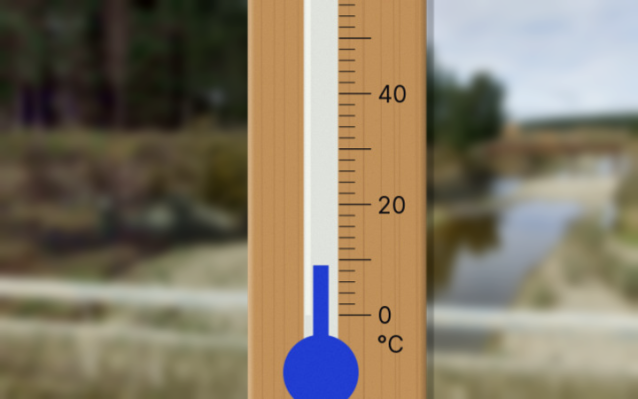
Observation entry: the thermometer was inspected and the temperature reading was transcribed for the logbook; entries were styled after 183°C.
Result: 9°C
